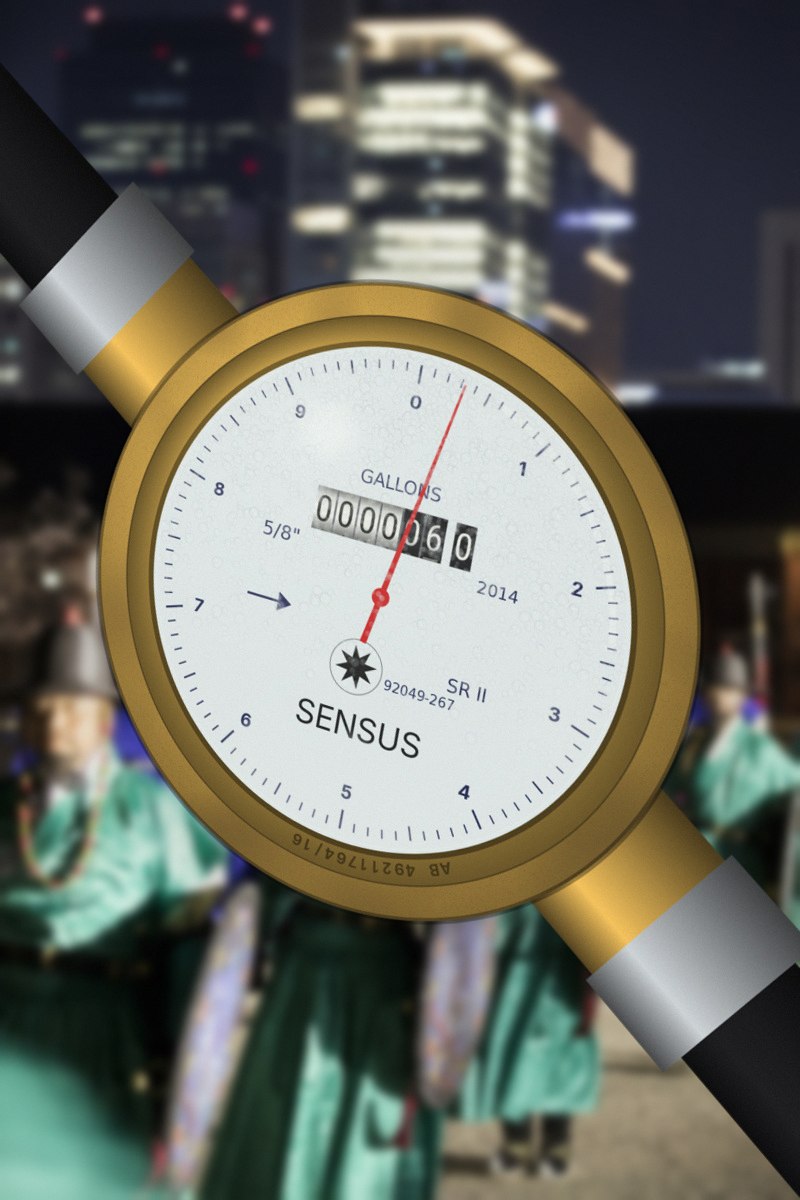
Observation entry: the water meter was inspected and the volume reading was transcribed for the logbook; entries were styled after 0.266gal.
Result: 60.3gal
